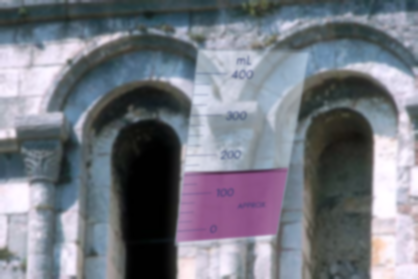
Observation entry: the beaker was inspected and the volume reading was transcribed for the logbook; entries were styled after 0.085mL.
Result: 150mL
